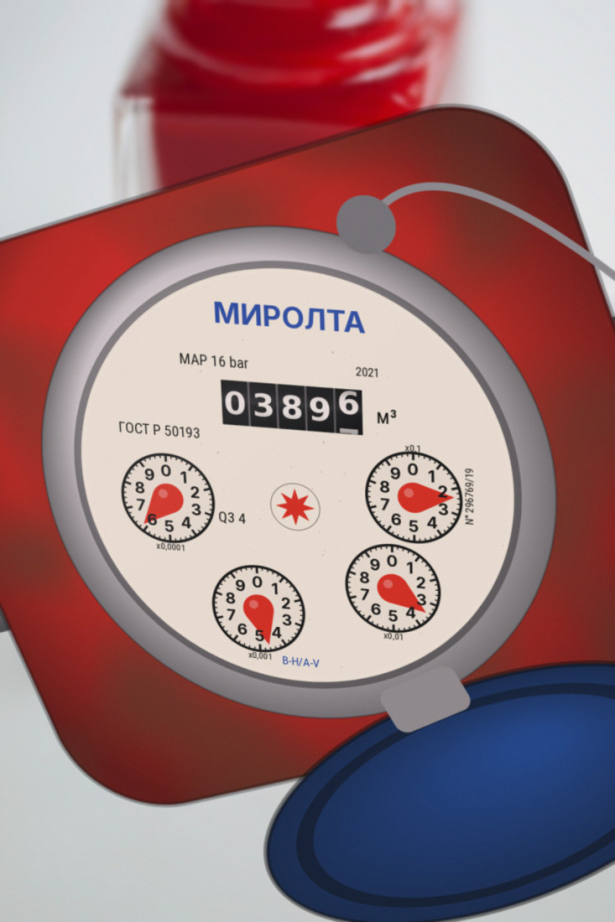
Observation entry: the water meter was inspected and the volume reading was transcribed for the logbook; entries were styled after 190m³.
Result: 3896.2346m³
